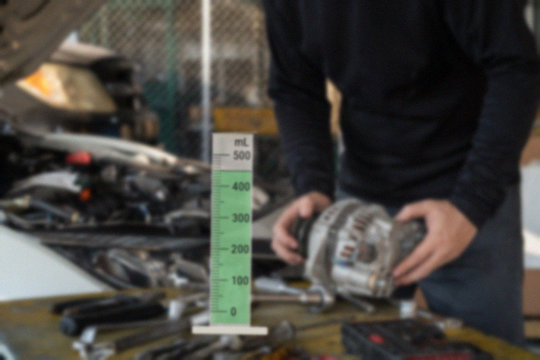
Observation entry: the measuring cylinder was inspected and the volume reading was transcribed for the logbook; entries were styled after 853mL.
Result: 450mL
